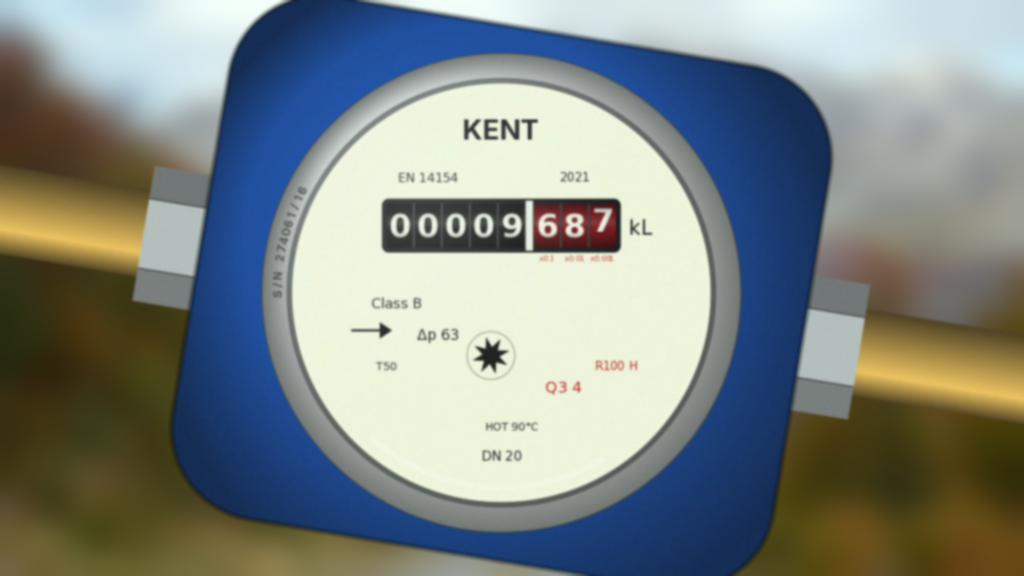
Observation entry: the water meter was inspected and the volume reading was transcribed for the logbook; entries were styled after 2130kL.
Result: 9.687kL
